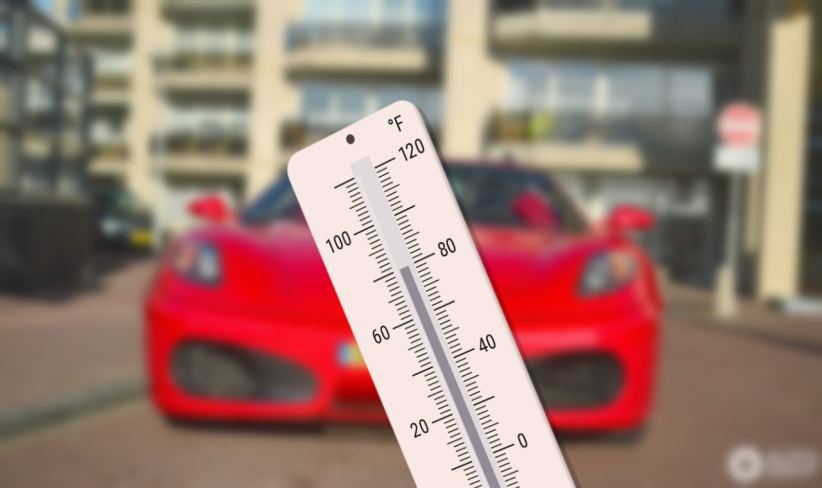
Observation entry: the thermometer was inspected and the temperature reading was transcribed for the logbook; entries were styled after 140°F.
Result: 80°F
